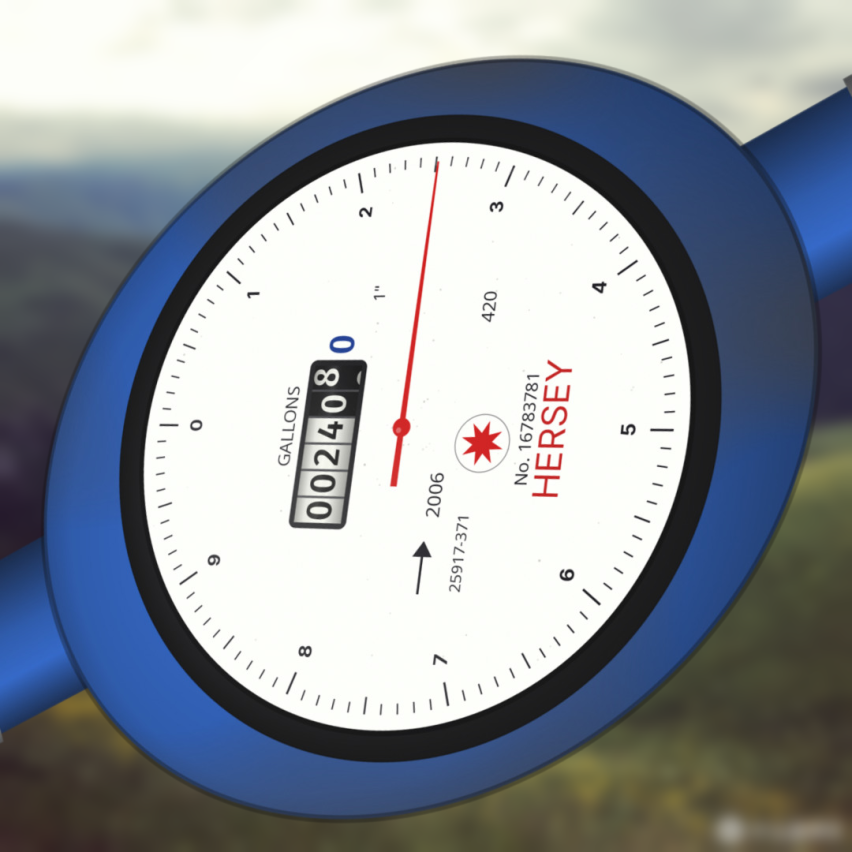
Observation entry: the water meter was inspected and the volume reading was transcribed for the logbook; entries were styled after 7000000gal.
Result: 24082.5gal
